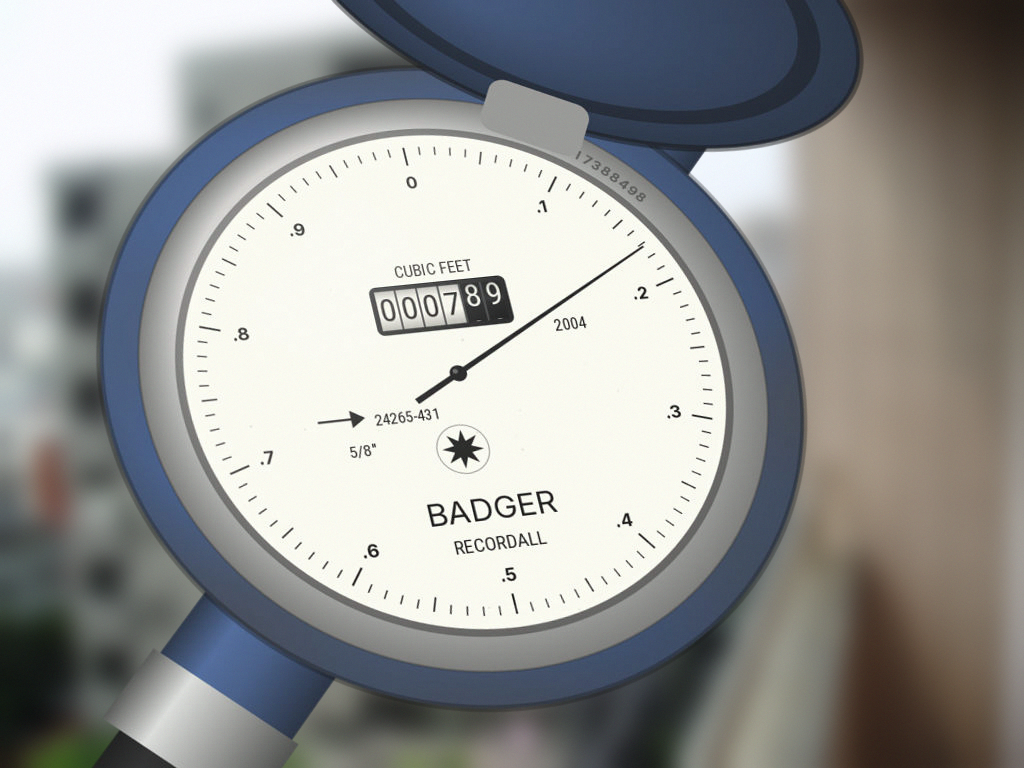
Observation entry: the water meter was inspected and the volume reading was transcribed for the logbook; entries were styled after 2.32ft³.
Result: 789.17ft³
